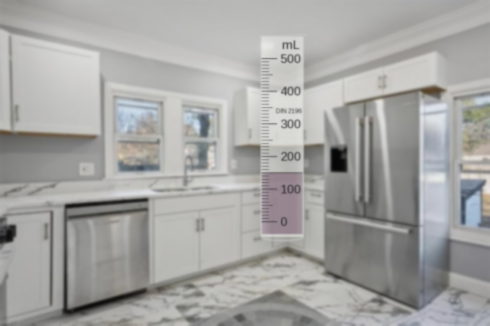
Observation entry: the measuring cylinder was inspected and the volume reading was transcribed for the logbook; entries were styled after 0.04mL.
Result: 150mL
